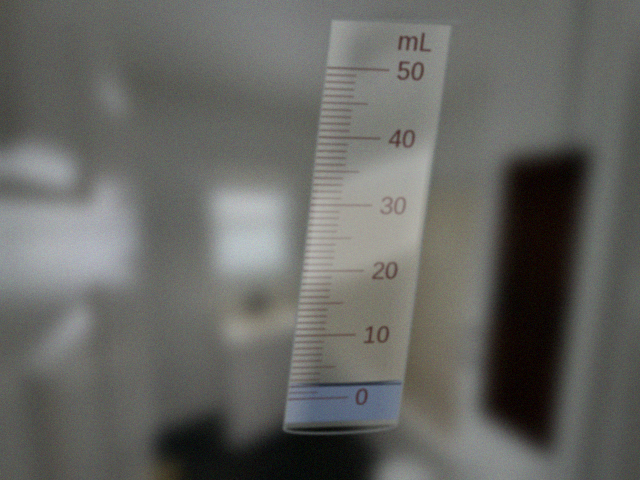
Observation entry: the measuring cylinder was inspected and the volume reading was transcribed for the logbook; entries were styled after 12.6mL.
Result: 2mL
